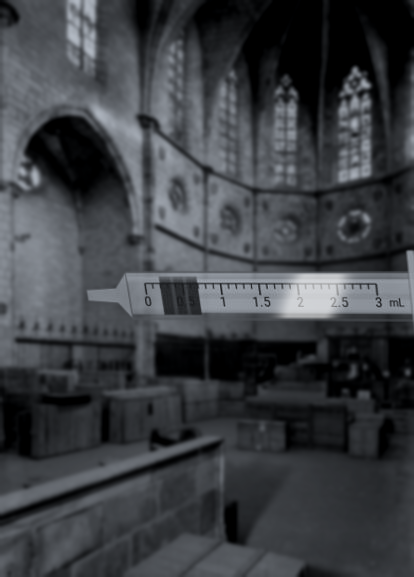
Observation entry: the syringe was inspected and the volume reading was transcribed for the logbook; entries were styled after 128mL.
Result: 0.2mL
